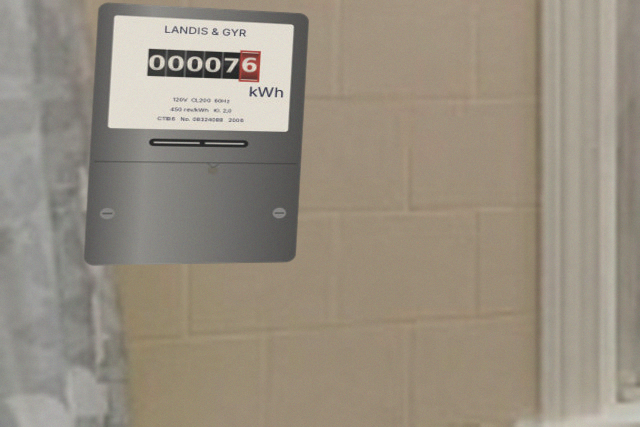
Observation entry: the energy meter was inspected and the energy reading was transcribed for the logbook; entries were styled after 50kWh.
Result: 7.6kWh
